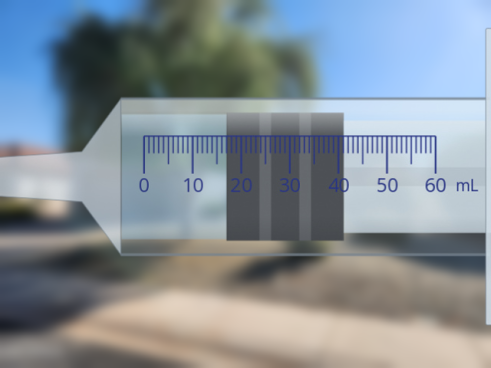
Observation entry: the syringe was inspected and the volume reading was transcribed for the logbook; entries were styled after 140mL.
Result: 17mL
